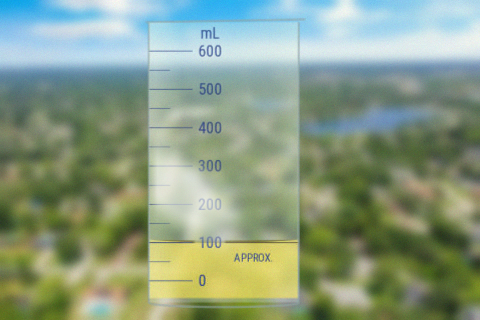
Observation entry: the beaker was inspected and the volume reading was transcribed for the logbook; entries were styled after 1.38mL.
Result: 100mL
